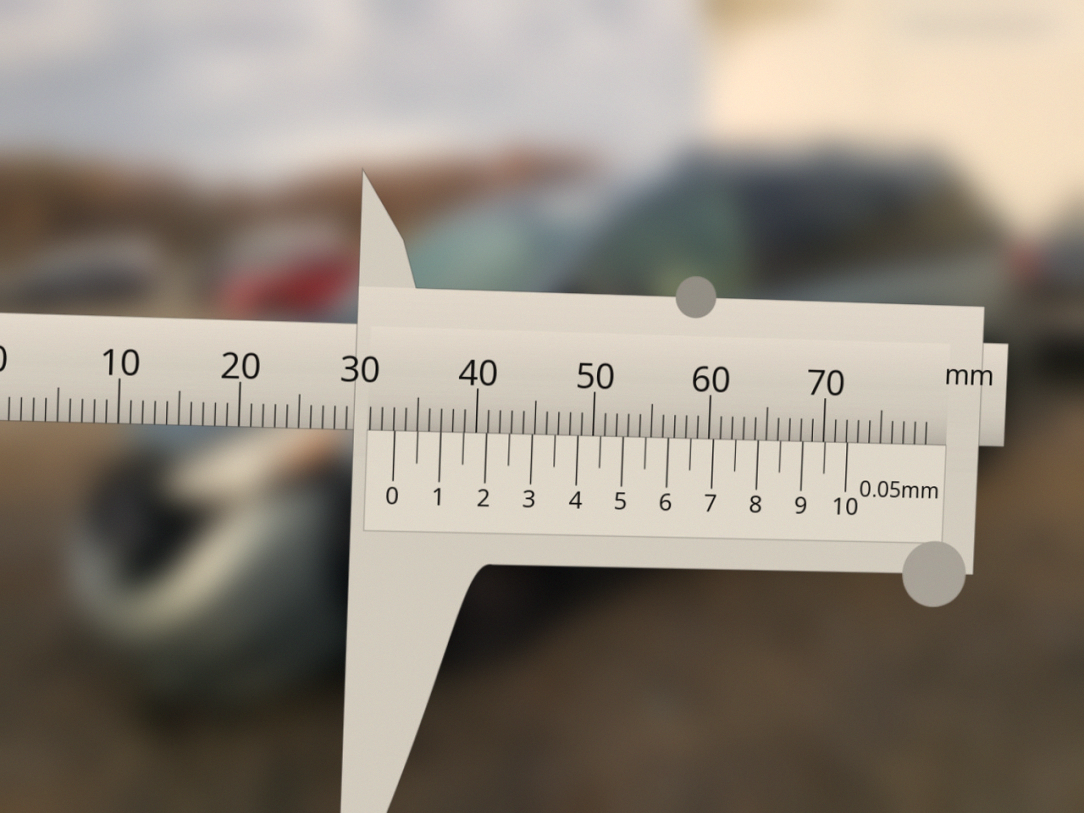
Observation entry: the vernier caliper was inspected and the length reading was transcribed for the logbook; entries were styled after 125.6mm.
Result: 33.1mm
